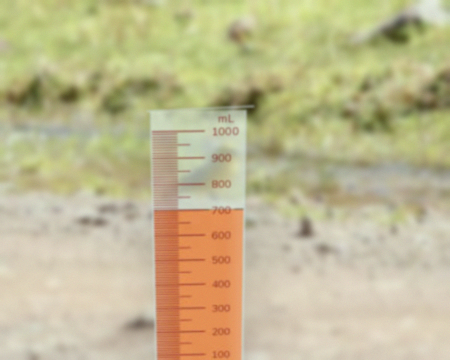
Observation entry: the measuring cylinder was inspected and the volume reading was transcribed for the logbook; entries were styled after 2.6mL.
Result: 700mL
